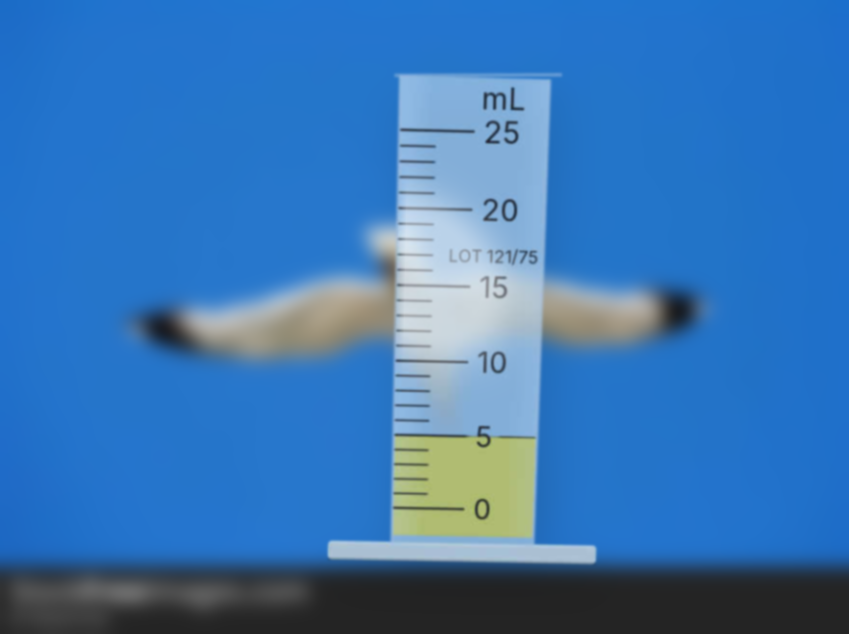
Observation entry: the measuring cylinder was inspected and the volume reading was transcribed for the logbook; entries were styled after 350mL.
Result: 5mL
